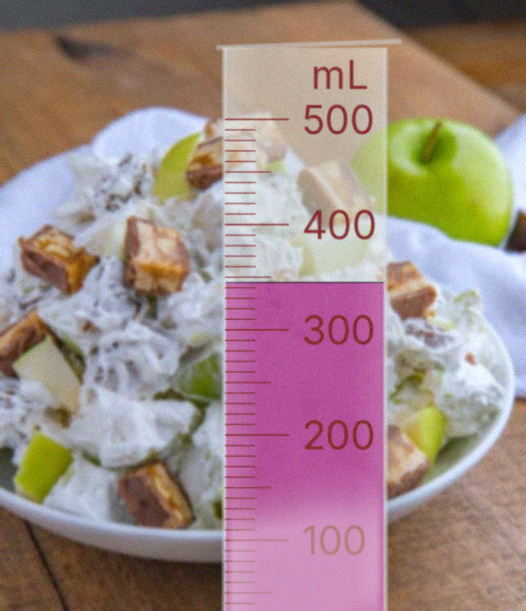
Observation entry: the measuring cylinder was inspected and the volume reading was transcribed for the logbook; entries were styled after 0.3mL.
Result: 345mL
